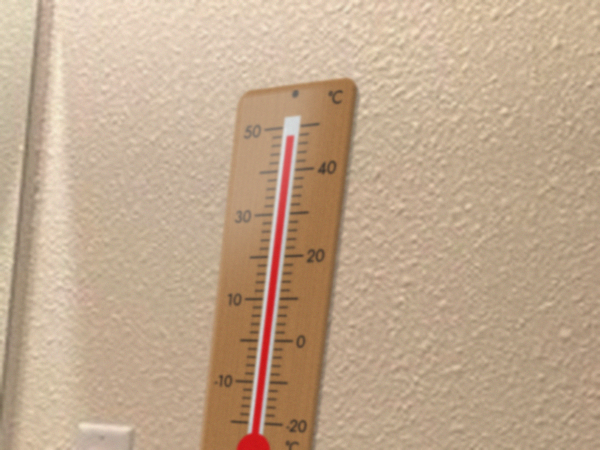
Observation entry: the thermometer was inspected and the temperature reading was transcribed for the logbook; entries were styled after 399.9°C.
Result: 48°C
